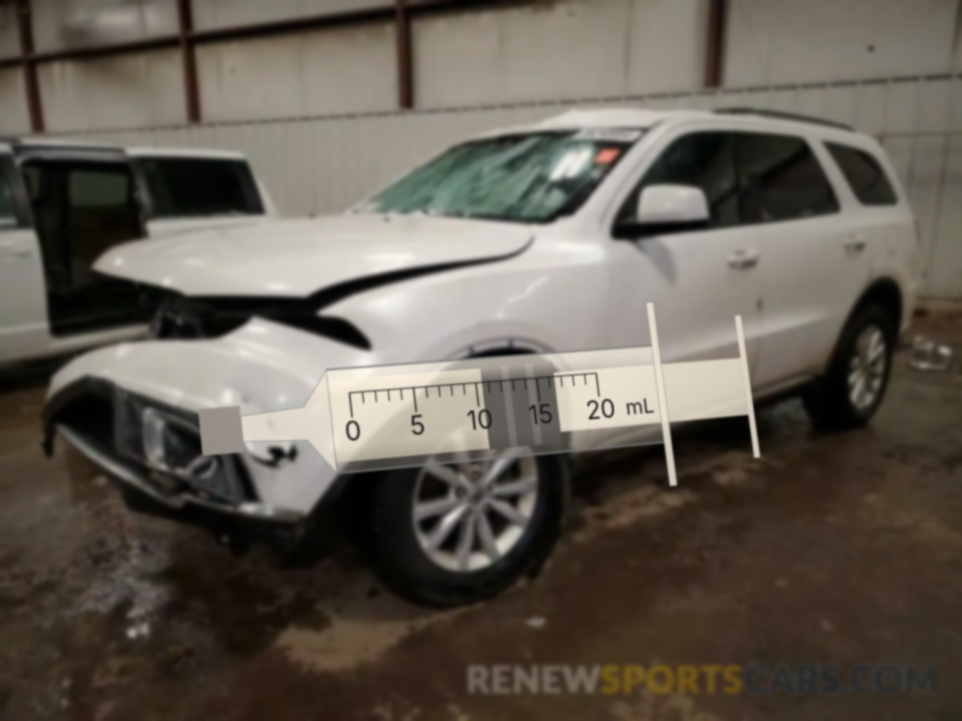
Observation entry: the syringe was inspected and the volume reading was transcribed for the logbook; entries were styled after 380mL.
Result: 10.5mL
